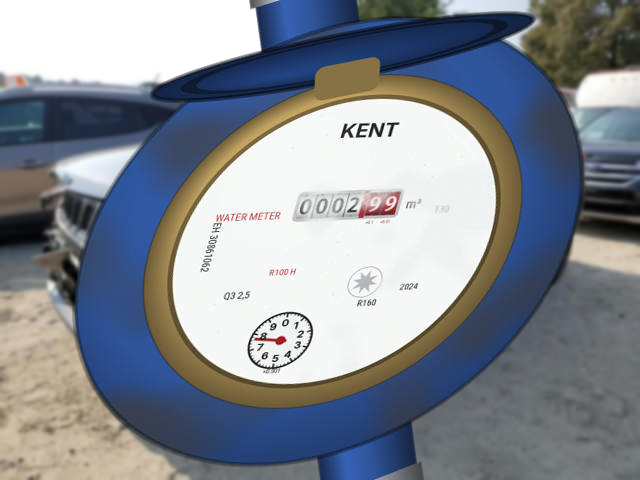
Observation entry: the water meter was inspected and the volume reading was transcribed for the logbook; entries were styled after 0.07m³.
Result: 2.997m³
